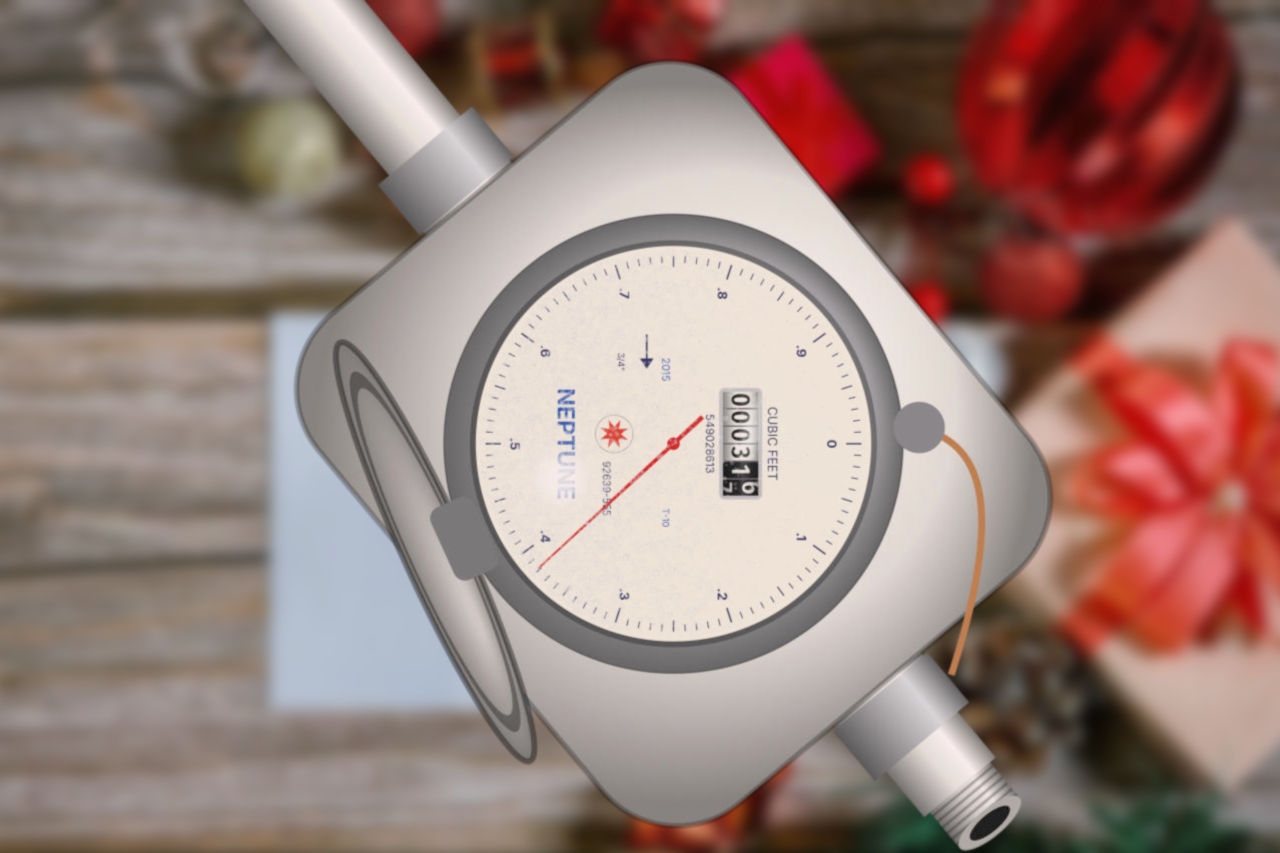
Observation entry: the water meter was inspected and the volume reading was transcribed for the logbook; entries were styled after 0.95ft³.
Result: 316.38ft³
